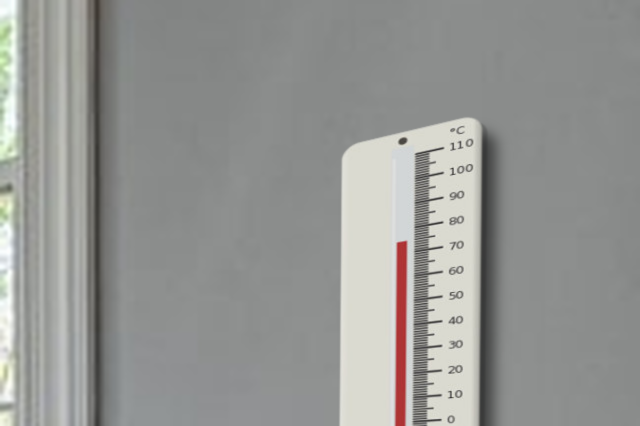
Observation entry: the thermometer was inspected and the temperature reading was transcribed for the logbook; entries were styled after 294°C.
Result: 75°C
